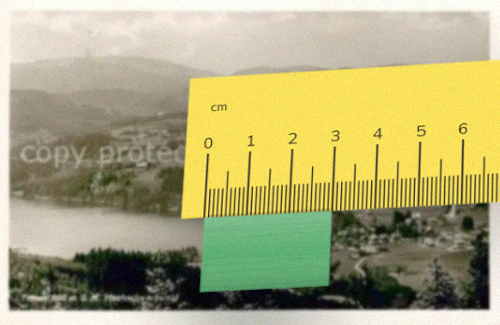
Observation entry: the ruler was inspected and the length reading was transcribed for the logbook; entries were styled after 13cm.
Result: 3cm
